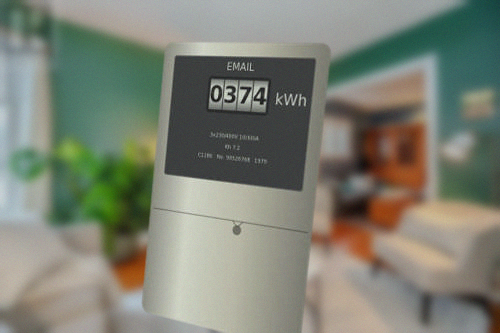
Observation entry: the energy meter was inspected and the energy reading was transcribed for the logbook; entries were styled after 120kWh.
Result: 374kWh
